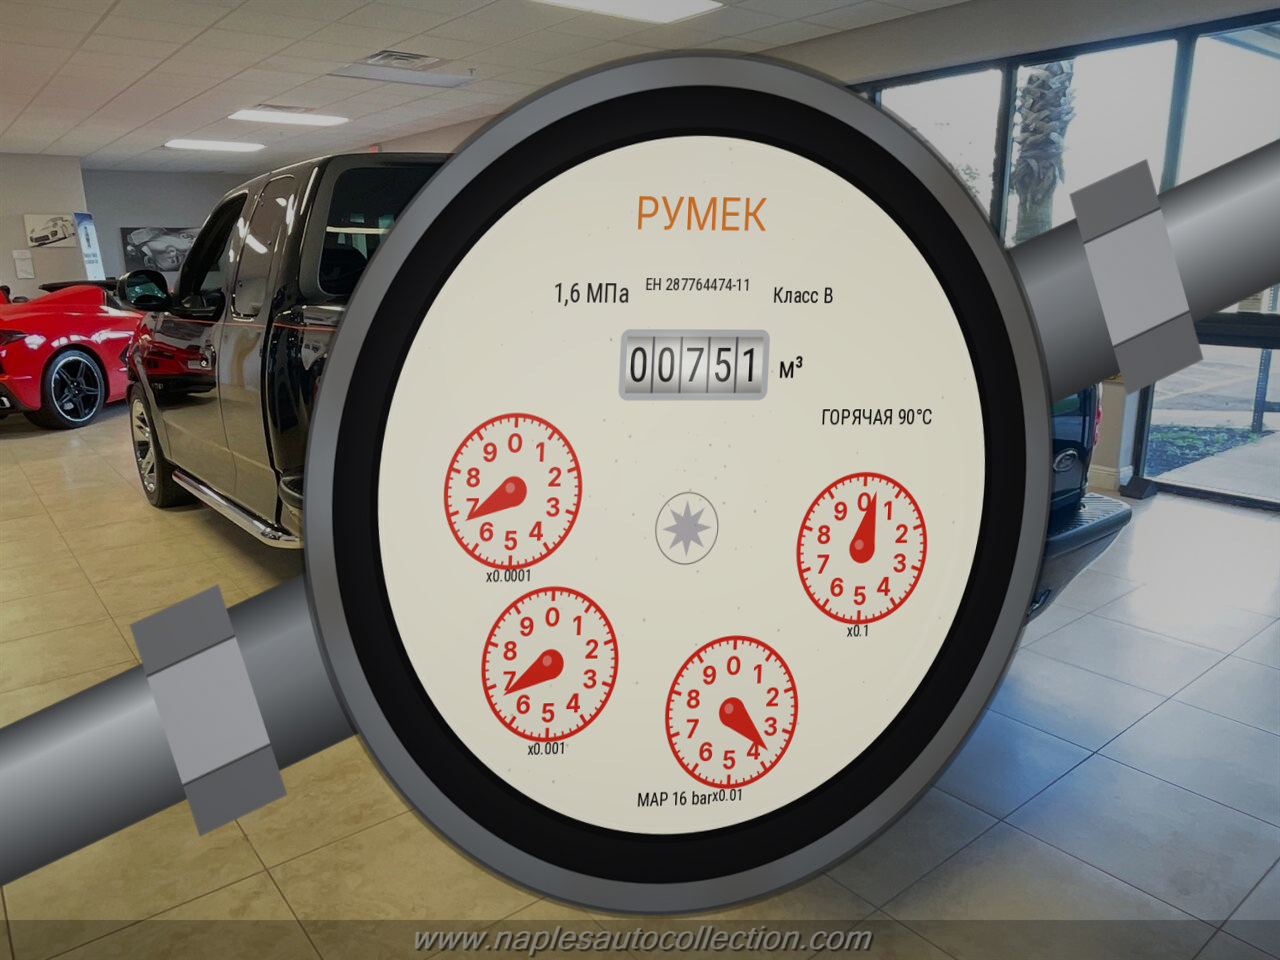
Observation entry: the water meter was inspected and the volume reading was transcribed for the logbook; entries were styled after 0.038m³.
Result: 751.0366m³
